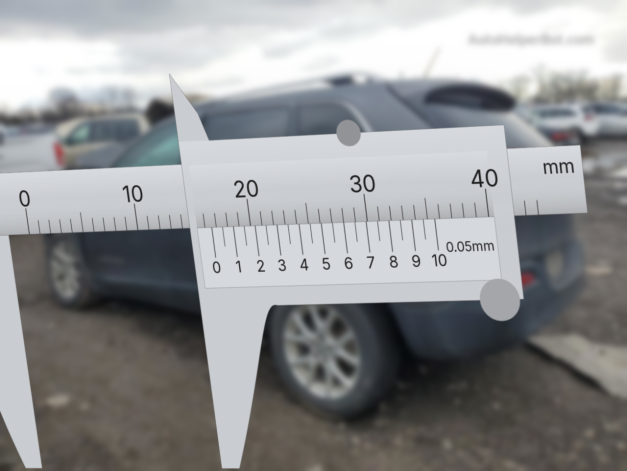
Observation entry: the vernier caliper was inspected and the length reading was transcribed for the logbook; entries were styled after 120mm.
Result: 16.6mm
